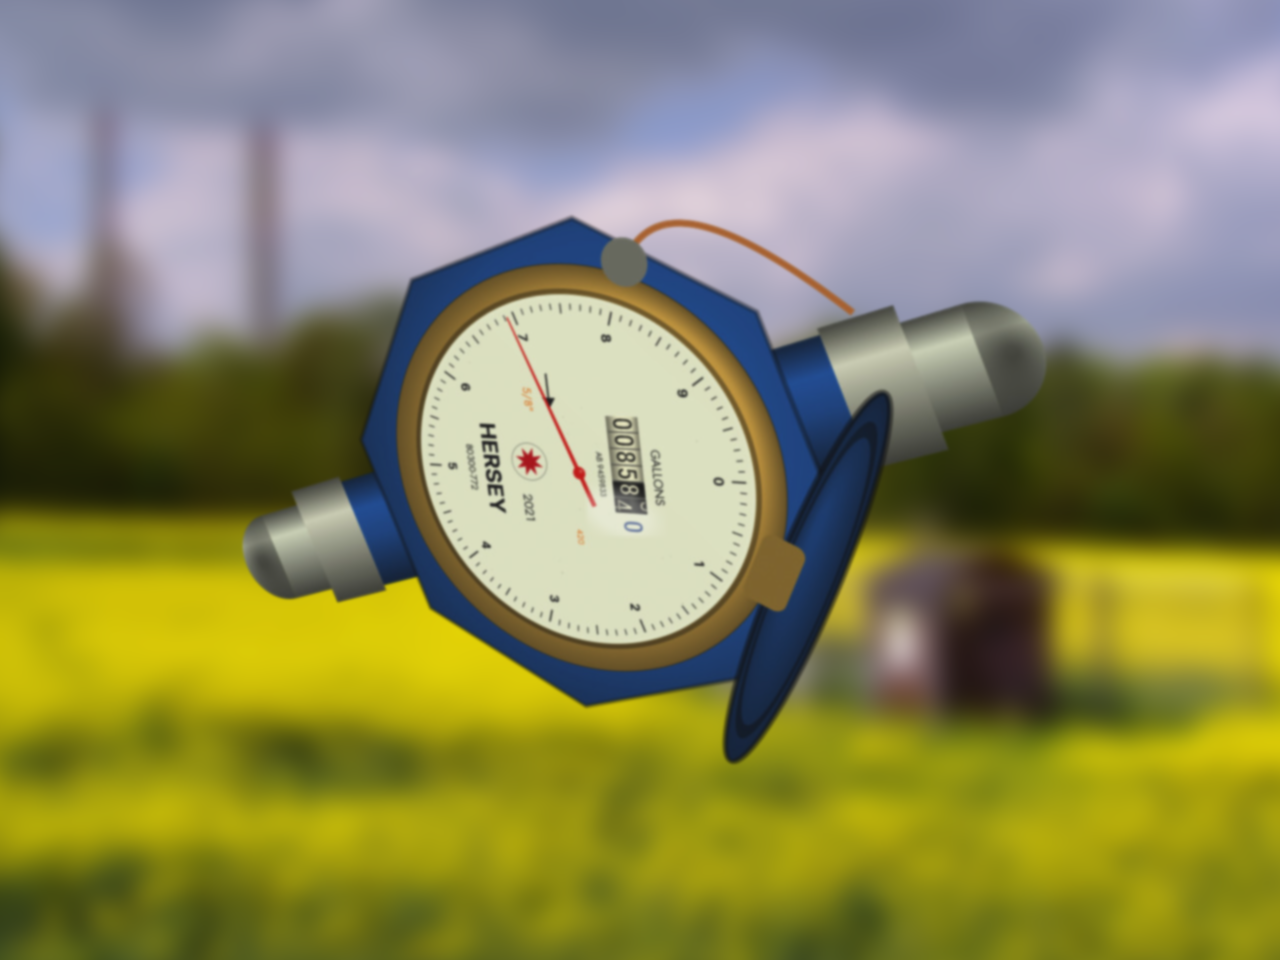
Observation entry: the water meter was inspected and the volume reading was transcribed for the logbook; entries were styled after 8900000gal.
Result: 85836.9gal
